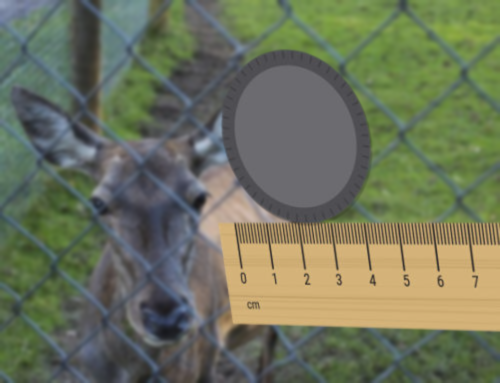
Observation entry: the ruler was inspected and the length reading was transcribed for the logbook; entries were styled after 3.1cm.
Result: 4.5cm
